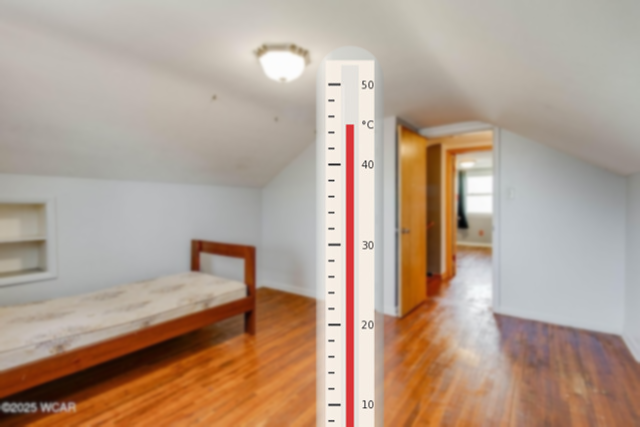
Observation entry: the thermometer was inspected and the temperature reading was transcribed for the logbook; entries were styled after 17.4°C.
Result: 45°C
